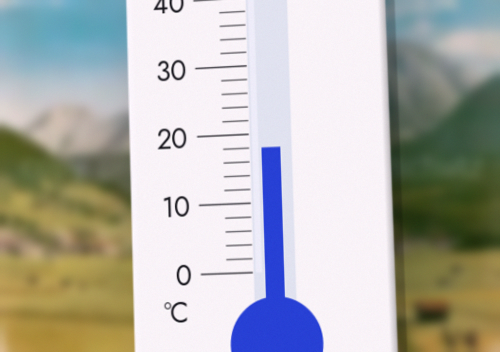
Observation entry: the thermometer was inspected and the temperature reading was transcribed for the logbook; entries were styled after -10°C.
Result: 18°C
